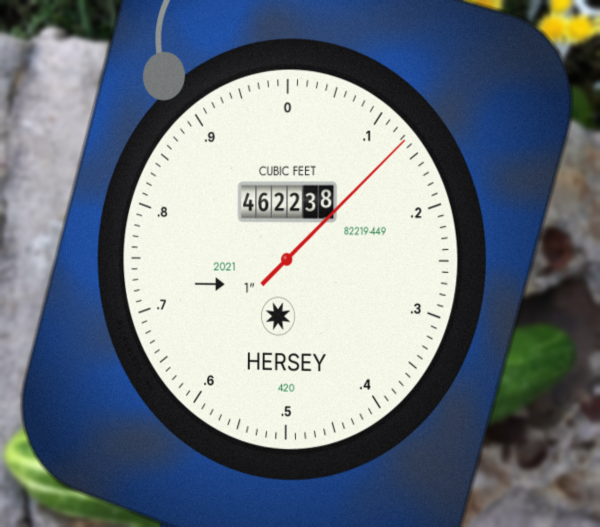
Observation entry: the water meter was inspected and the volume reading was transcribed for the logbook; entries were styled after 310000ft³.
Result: 462238.13ft³
